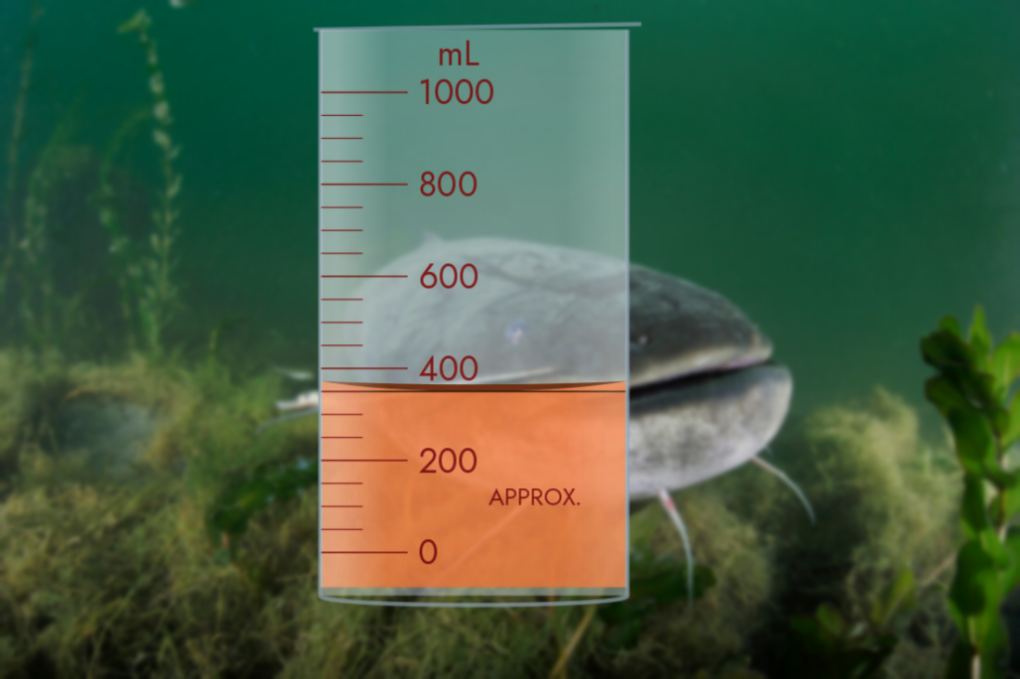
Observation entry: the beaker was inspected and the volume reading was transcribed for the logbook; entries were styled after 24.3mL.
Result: 350mL
